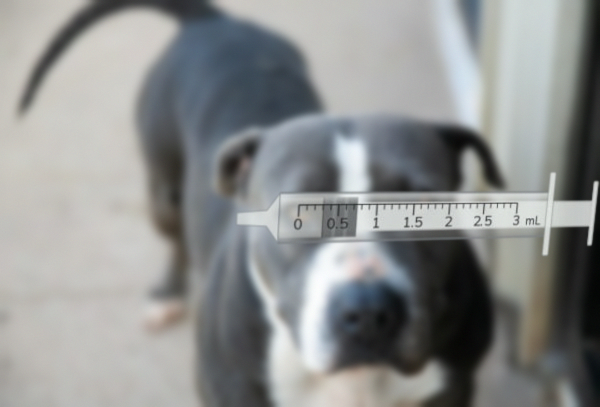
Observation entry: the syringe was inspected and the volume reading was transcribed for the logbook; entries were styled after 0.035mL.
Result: 0.3mL
